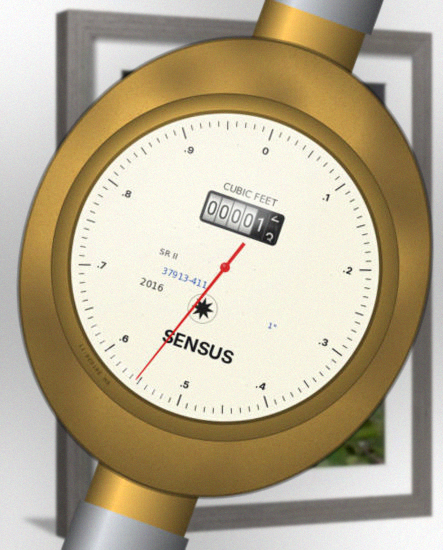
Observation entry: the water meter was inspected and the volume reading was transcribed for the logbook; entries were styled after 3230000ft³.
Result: 12.55ft³
